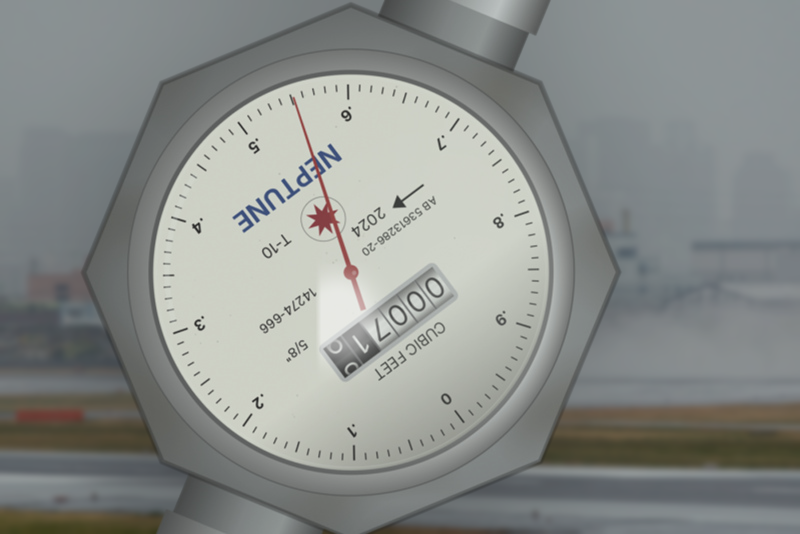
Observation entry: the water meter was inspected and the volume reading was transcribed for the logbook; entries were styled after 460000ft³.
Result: 718.55ft³
